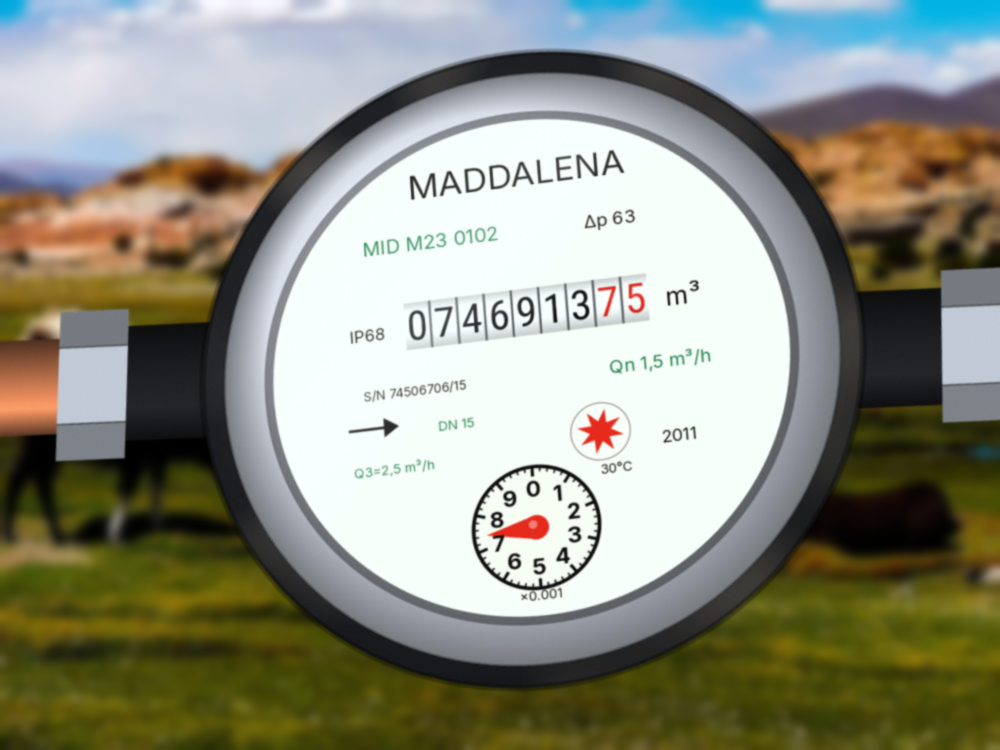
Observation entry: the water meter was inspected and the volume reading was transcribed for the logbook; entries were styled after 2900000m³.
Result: 746913.757m³
